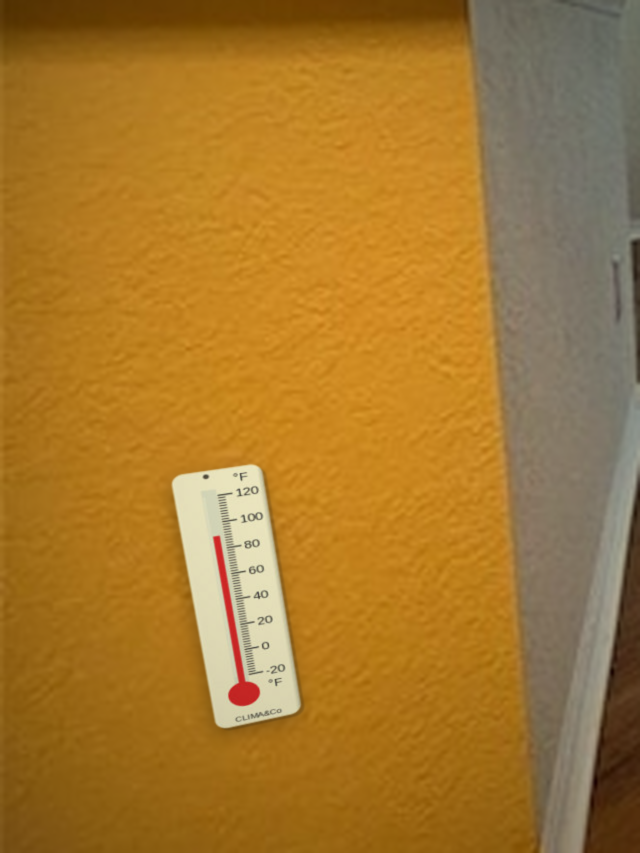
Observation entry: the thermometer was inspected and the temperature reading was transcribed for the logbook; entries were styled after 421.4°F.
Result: 90°F
